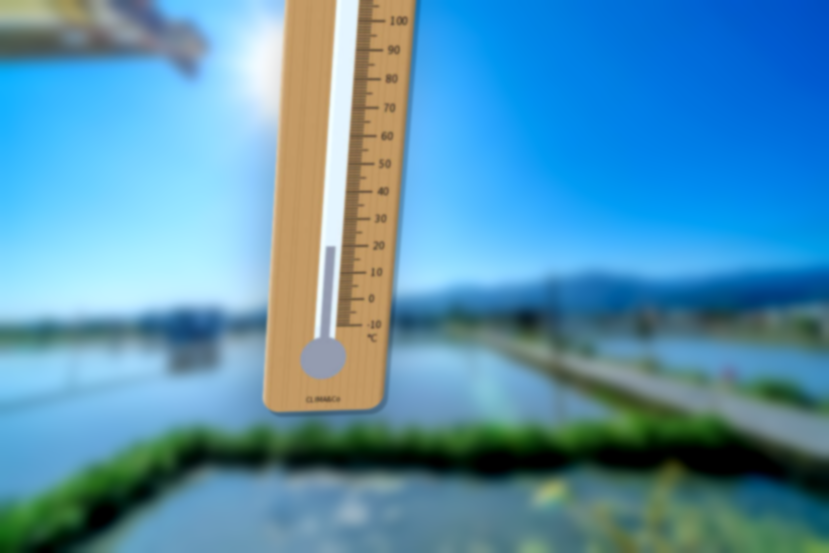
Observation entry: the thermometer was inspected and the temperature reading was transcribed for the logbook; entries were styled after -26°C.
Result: 20°C
